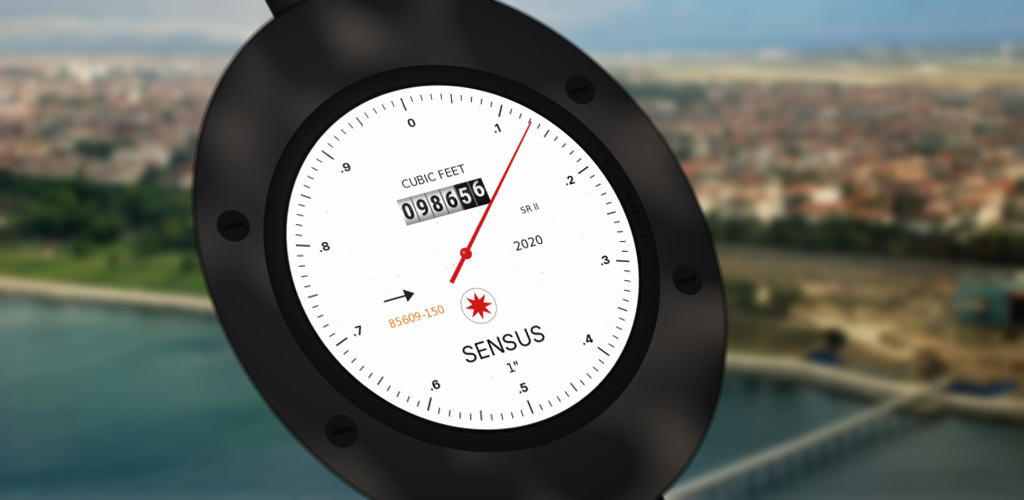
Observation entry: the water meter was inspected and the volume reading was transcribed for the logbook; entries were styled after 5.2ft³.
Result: 98656.13ft³
